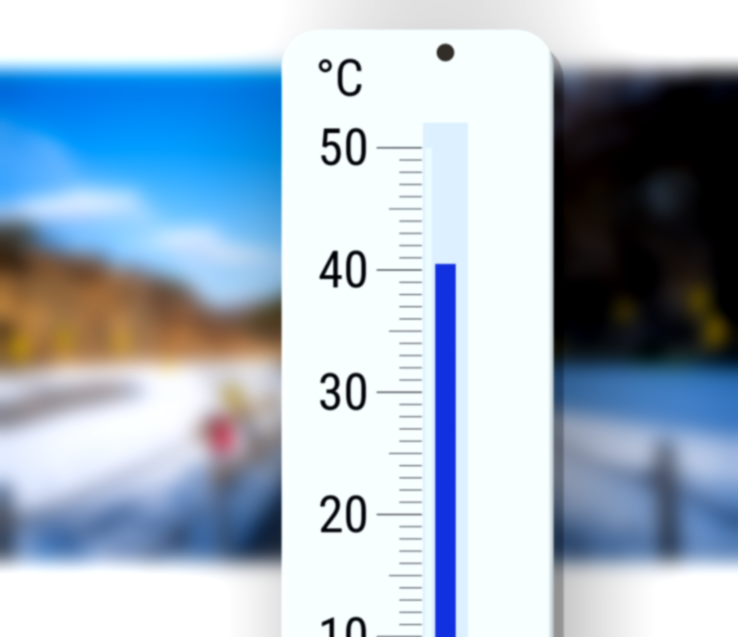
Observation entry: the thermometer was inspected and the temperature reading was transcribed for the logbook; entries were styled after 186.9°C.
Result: 40.5°C
